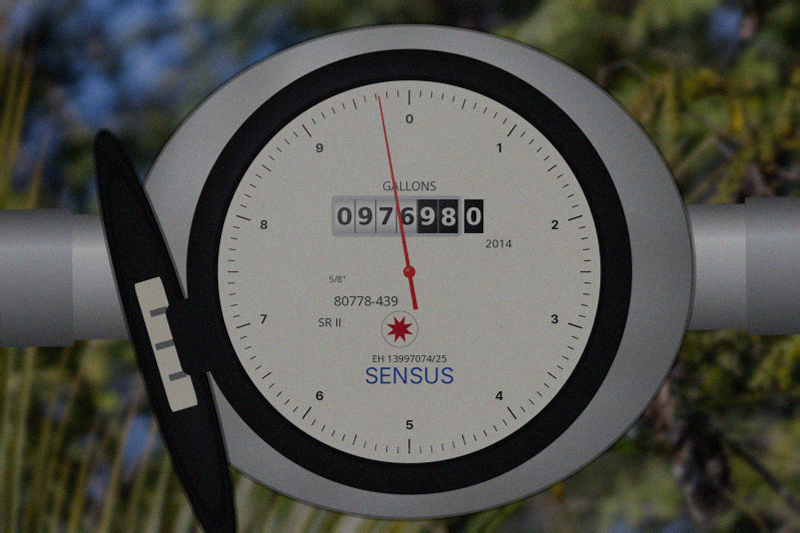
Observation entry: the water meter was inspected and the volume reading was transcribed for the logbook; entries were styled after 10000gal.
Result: 976979.7gal
